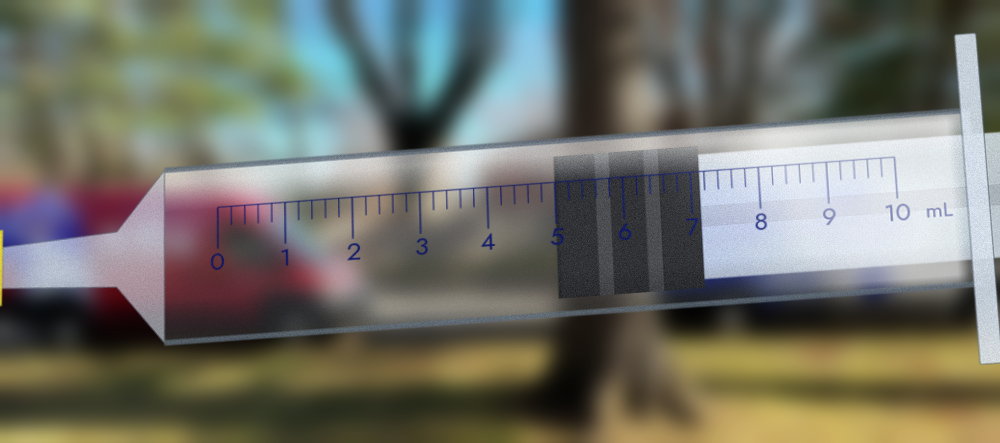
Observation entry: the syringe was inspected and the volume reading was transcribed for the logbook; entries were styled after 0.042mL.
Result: 5mL
